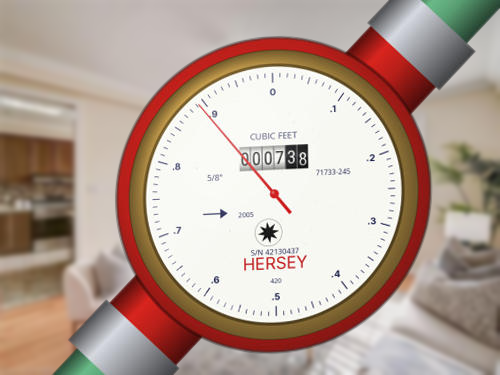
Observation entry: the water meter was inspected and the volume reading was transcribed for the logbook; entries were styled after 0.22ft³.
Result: 737.89ft³
